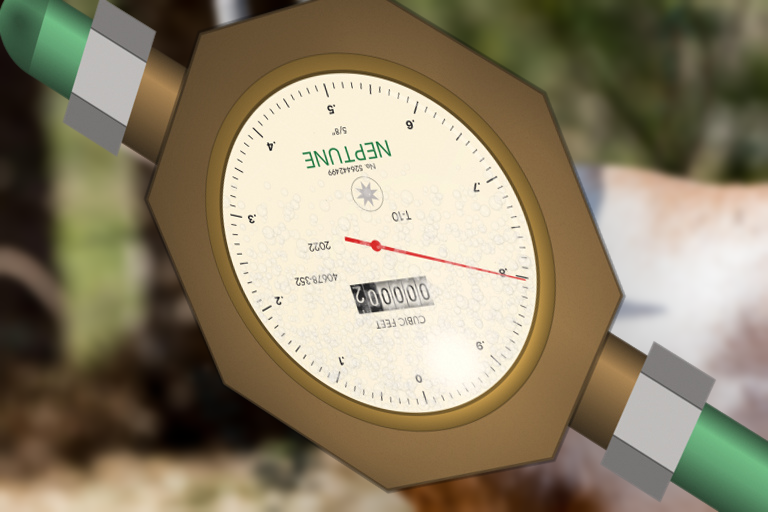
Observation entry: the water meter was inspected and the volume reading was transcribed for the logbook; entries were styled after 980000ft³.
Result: 1.80ft³
